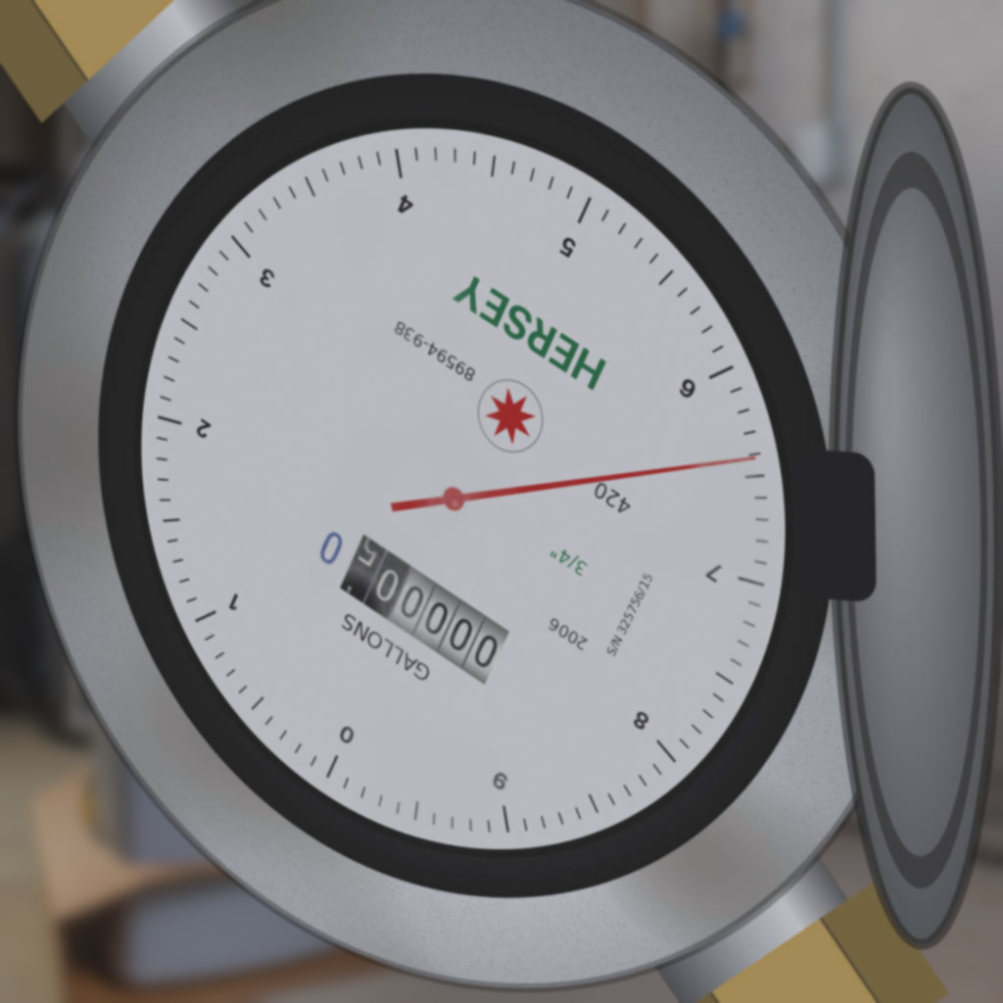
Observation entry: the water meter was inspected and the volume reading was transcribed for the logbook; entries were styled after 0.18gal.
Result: 46.4gal
